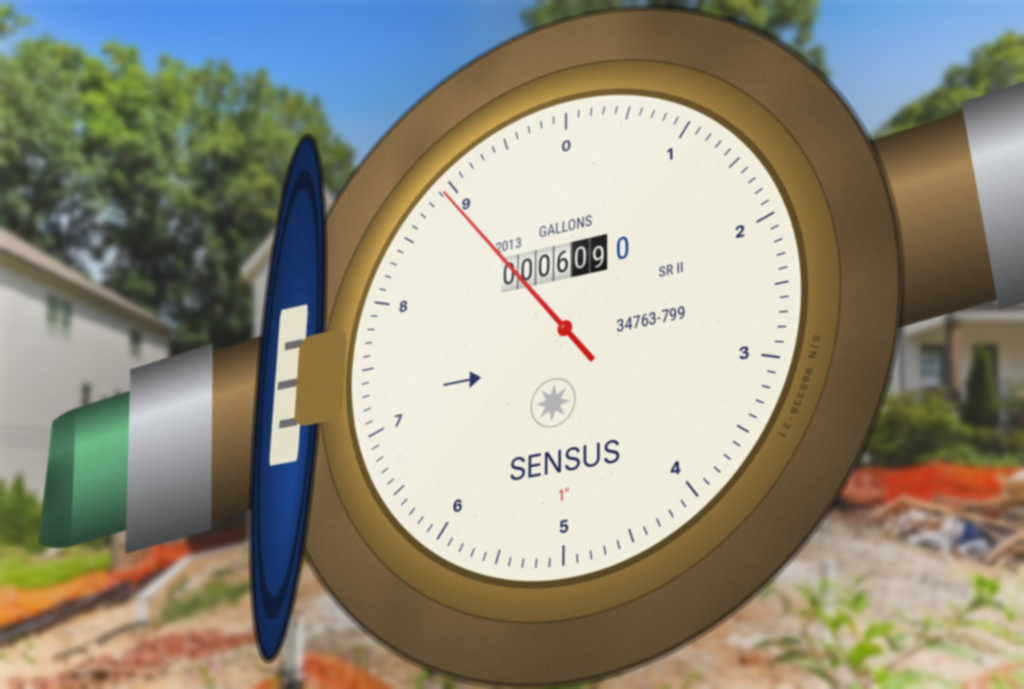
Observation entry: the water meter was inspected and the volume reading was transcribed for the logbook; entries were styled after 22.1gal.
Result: 6088.9gal
